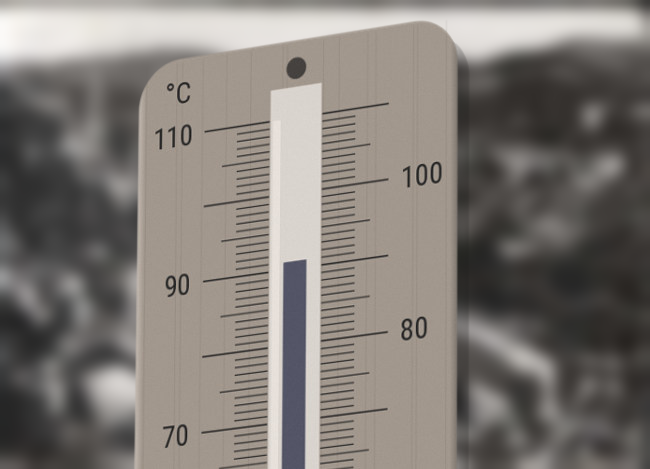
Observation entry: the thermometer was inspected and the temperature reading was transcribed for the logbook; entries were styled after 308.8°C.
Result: 91°C
